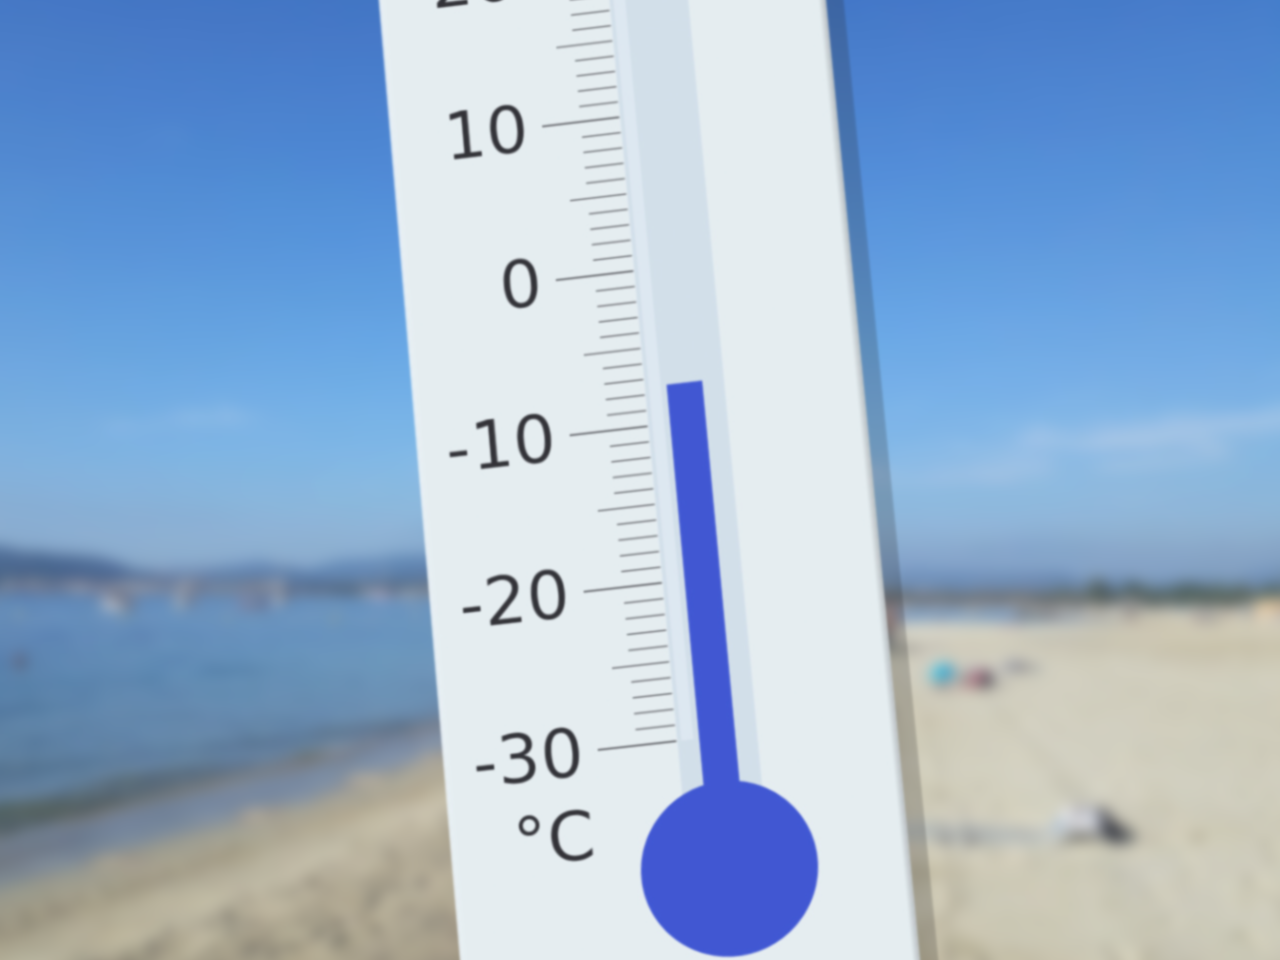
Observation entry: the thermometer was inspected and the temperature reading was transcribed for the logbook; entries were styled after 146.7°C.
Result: -7.5°C
